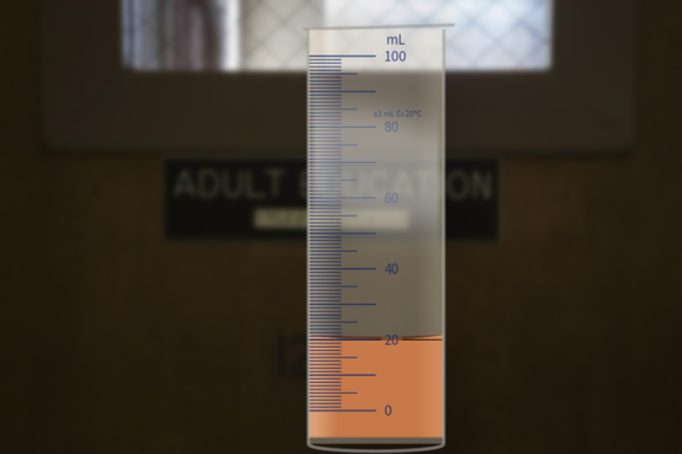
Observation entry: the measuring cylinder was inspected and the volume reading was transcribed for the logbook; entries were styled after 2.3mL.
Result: 20mL
